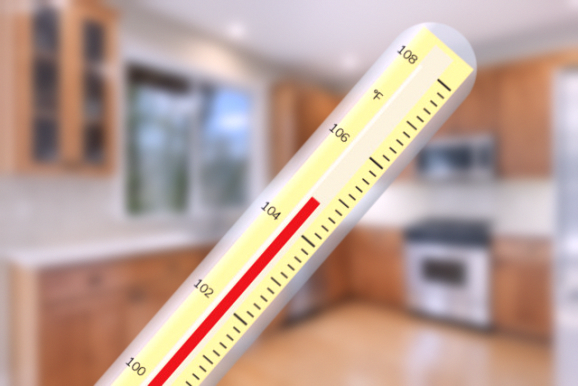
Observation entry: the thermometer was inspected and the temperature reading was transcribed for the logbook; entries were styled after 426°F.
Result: 104.7°F
